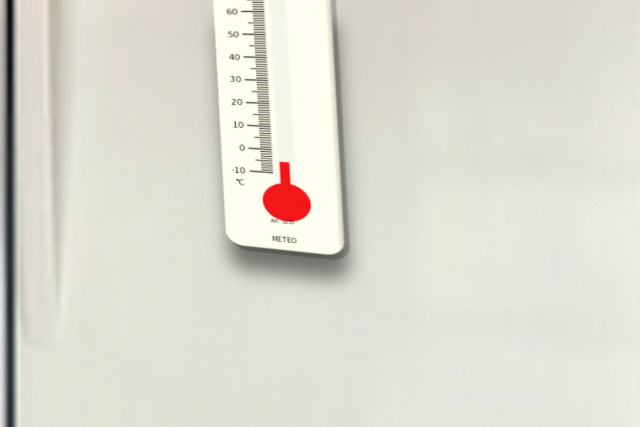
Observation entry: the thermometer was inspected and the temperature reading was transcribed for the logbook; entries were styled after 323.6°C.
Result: -5°C
